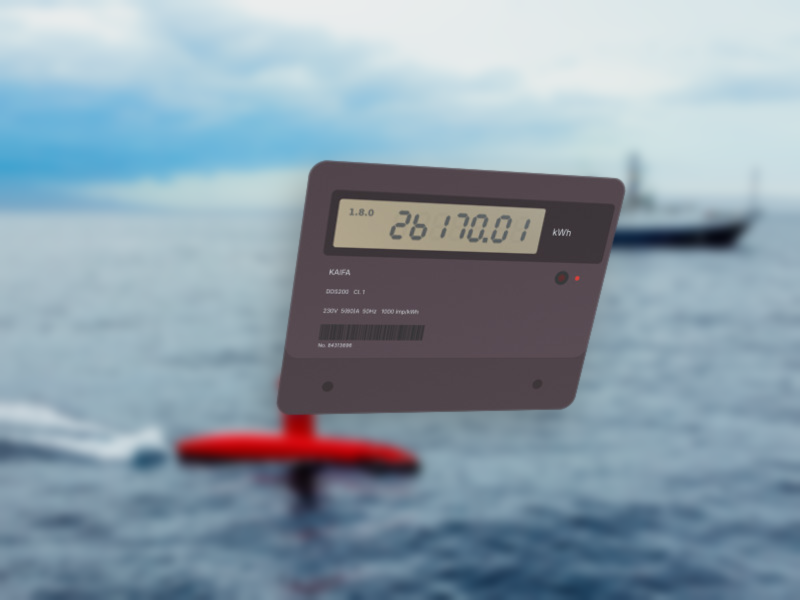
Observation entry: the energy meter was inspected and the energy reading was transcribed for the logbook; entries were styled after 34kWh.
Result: 26170.01kWh
